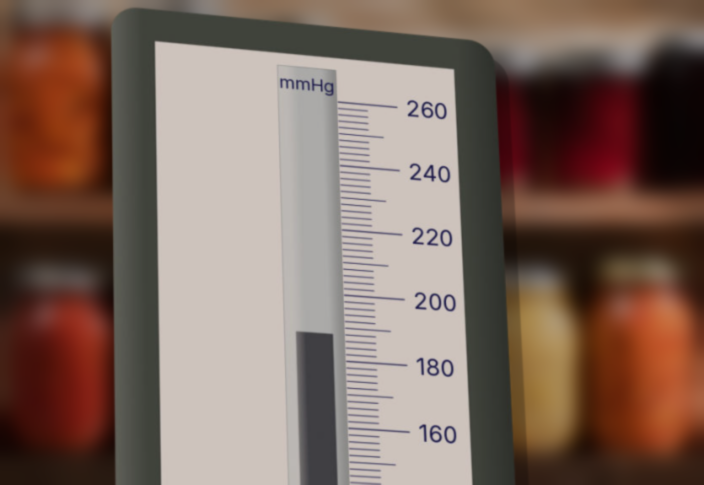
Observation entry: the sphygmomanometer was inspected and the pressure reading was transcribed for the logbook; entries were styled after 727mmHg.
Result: 188mmHg
